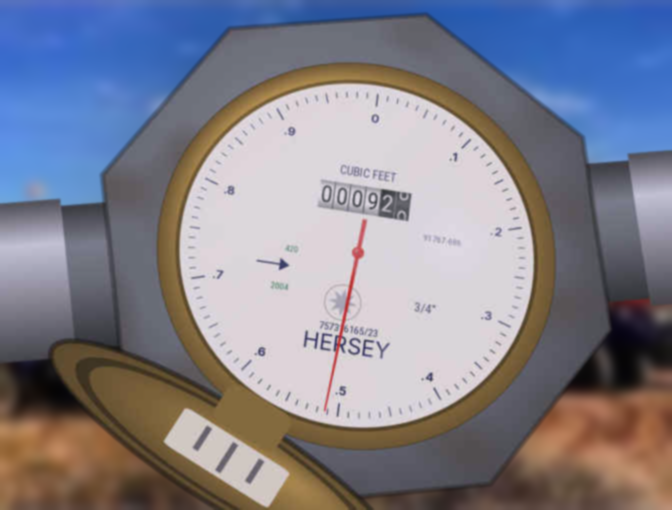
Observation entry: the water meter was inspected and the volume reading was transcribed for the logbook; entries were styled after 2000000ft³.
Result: 928.51ft³
